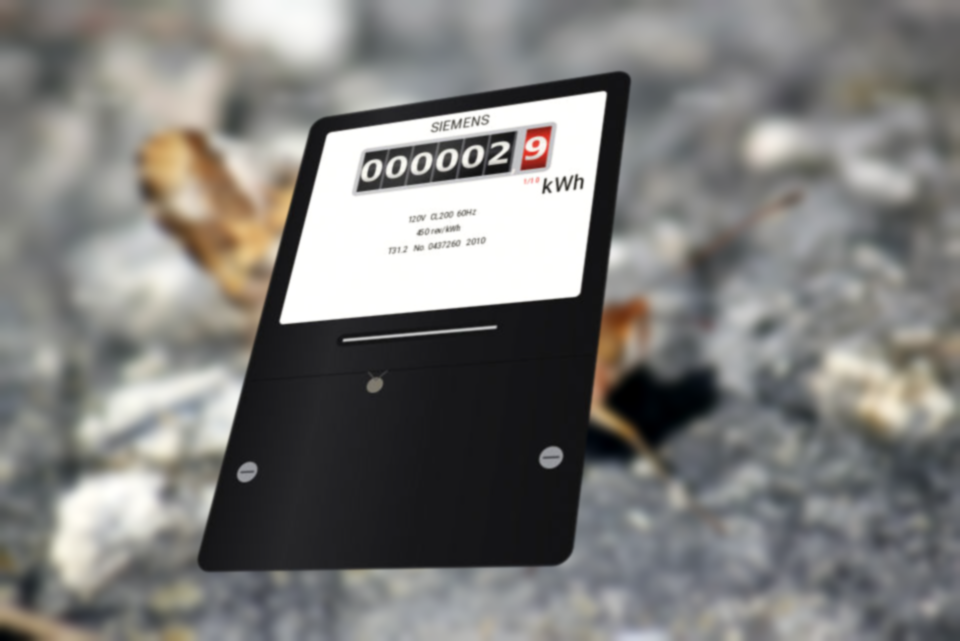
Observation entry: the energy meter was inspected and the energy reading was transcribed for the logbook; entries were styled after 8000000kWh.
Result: 2.9kWh
